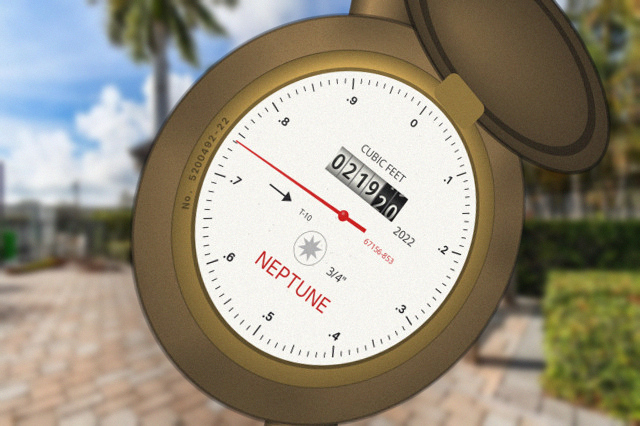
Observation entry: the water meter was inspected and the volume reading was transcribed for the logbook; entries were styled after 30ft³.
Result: 21919.74ft³
